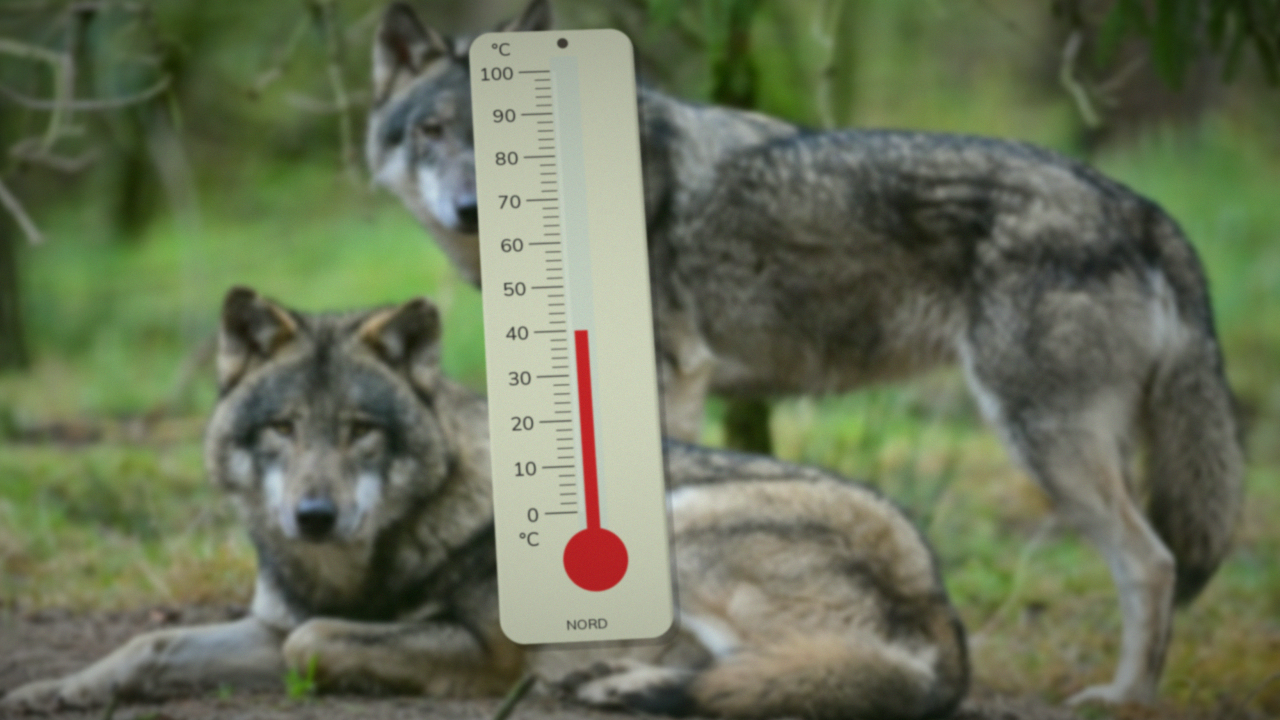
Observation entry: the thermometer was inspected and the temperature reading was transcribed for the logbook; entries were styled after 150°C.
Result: 40°C
